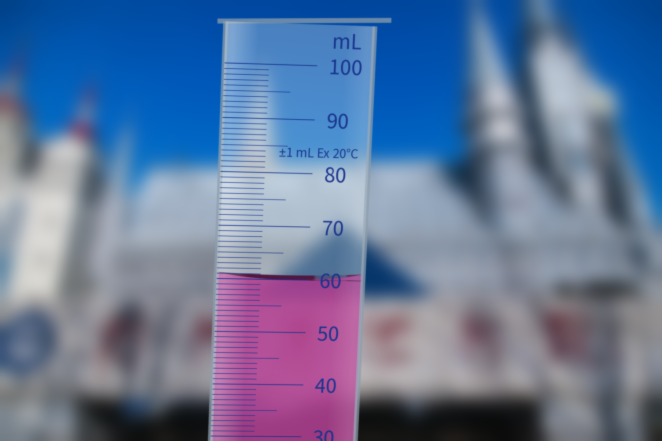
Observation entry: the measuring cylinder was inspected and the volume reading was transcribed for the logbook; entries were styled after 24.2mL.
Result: 60mL
